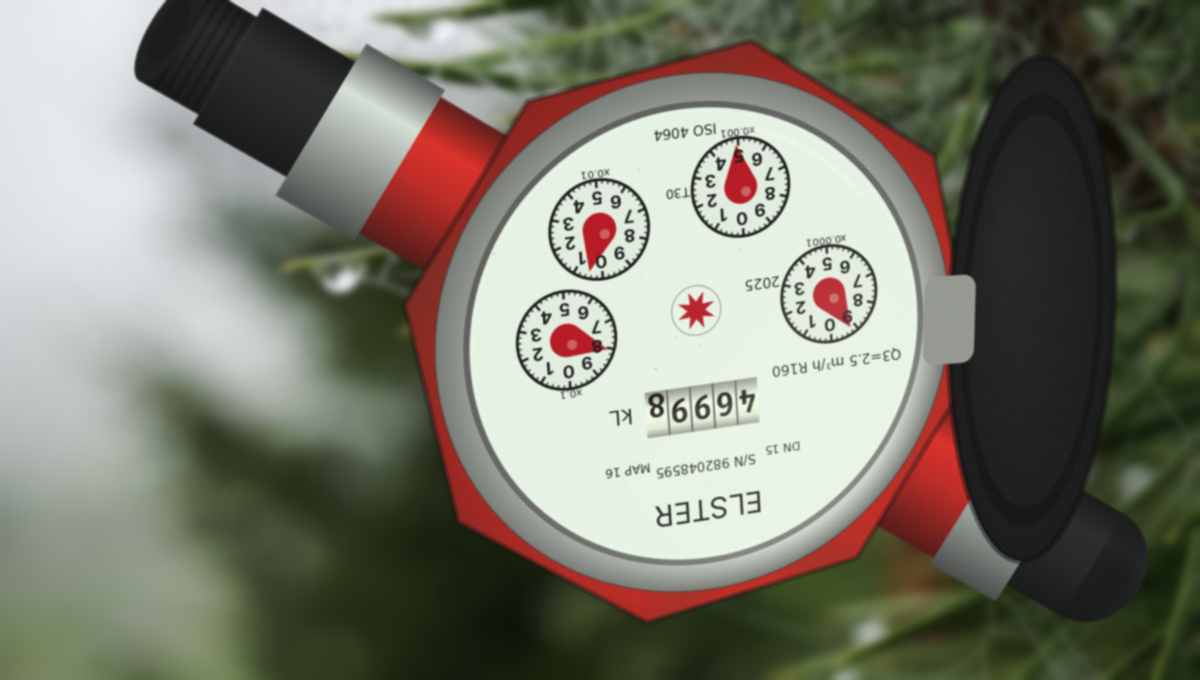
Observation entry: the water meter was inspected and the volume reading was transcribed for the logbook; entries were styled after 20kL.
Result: 46997.8049kL
